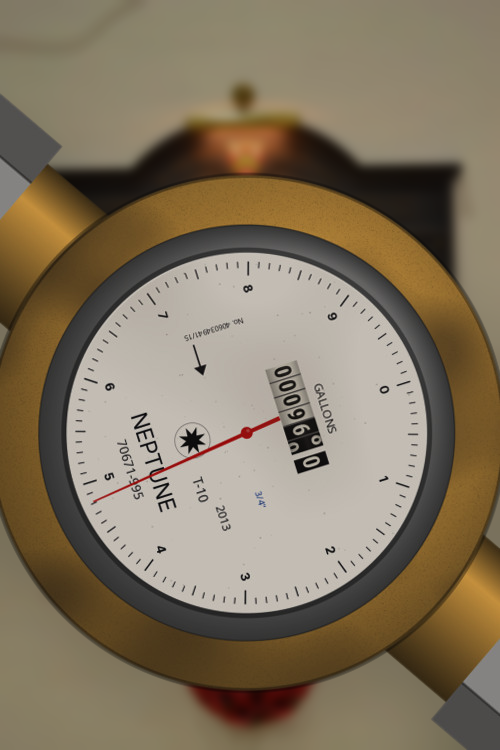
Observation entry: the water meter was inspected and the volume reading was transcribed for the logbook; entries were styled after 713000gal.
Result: 9684.8gal
